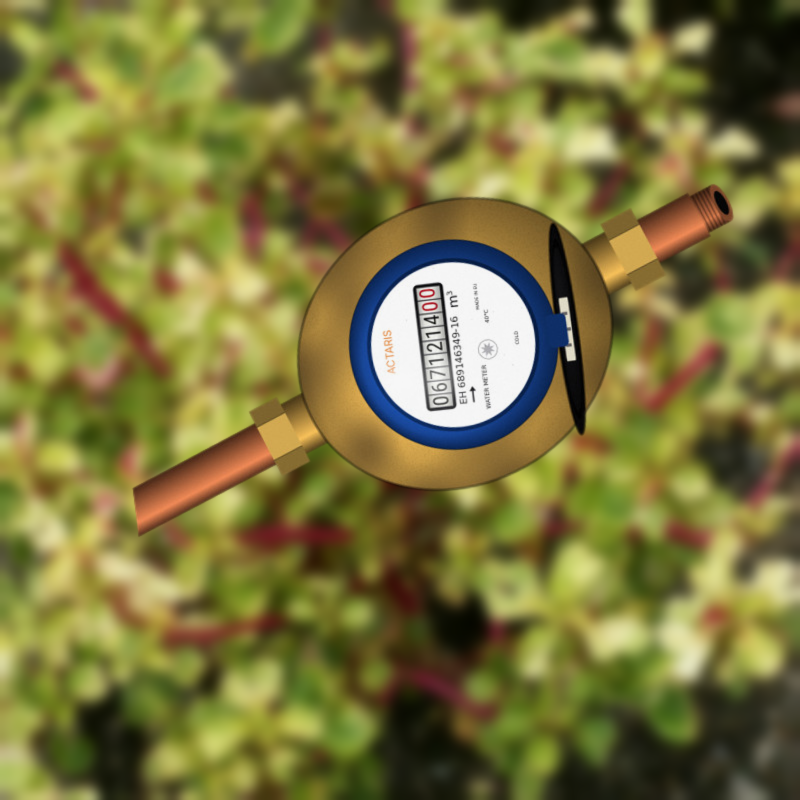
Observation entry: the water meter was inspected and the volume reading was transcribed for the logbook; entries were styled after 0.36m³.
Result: 671214.00m³
